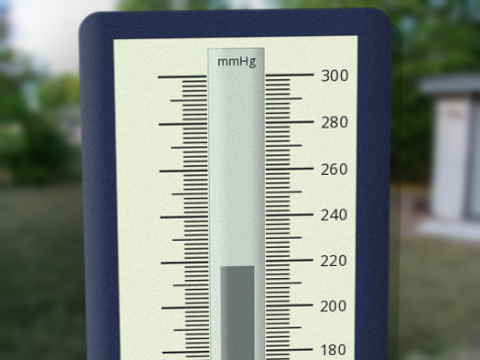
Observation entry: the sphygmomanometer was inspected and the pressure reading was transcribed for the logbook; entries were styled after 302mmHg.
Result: 218mmHg
